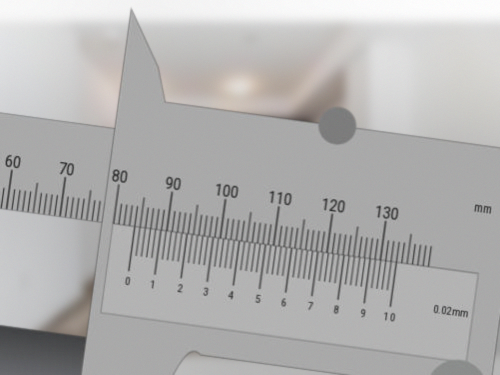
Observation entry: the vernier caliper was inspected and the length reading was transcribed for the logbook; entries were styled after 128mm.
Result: 84.0mm
